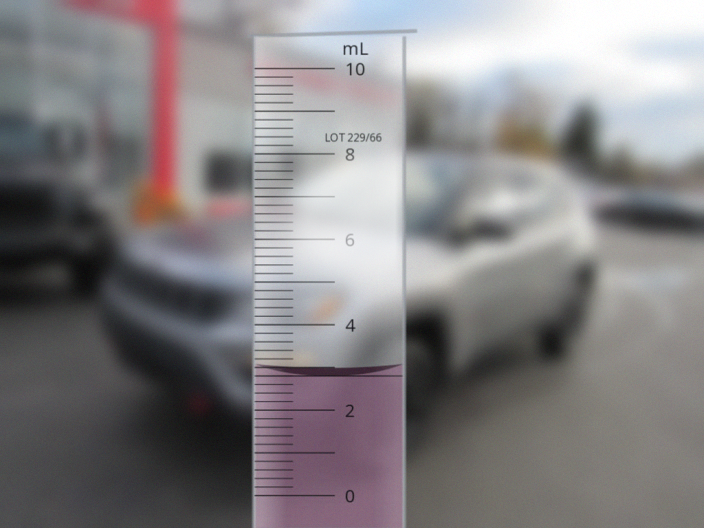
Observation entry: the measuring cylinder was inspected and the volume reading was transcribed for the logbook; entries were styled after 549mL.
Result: 2.8mL
